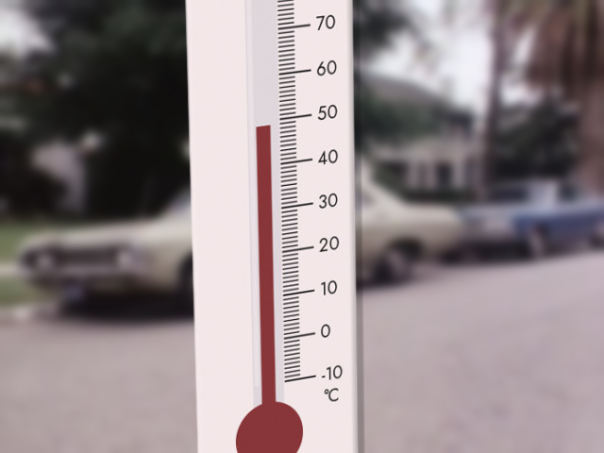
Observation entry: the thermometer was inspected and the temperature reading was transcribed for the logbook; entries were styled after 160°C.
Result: 49°C
